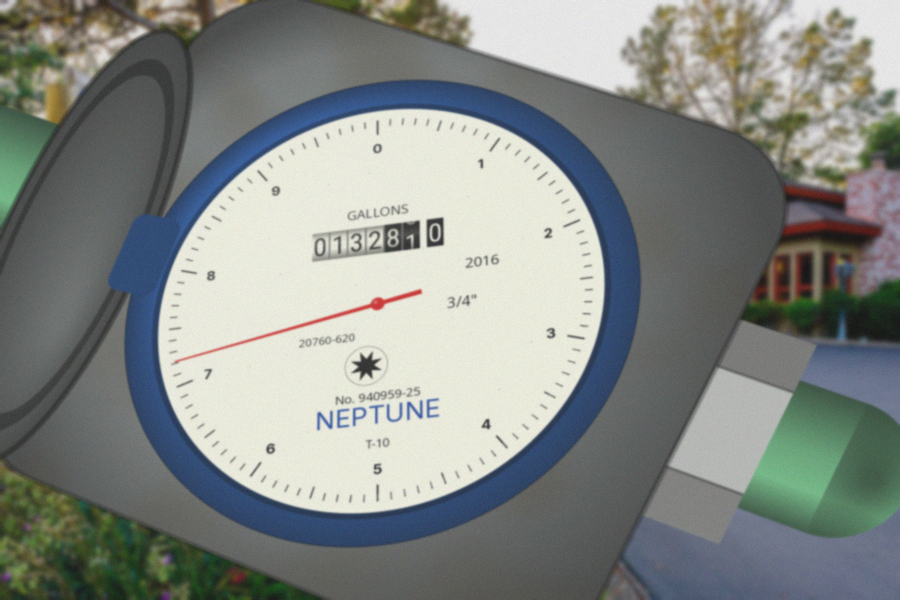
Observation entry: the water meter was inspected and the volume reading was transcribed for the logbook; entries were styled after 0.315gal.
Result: 132807.2gal
